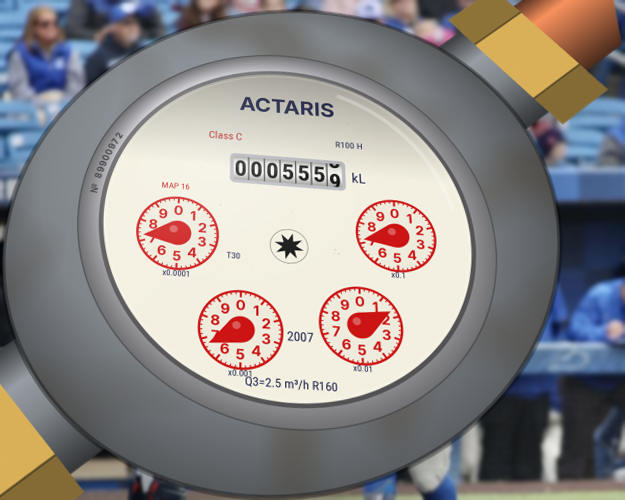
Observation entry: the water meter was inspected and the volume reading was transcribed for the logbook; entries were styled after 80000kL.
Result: 5558.7167kL
